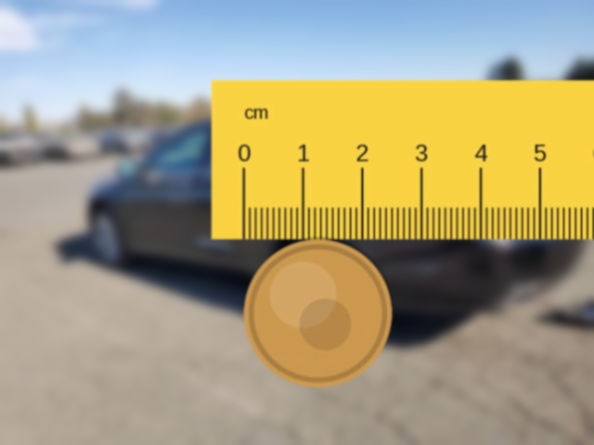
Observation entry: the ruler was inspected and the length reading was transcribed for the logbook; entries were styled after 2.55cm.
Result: 2.5cm
